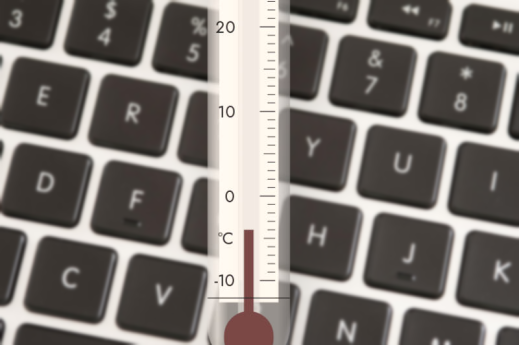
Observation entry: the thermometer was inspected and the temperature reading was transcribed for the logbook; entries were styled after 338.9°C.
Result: -4°C
